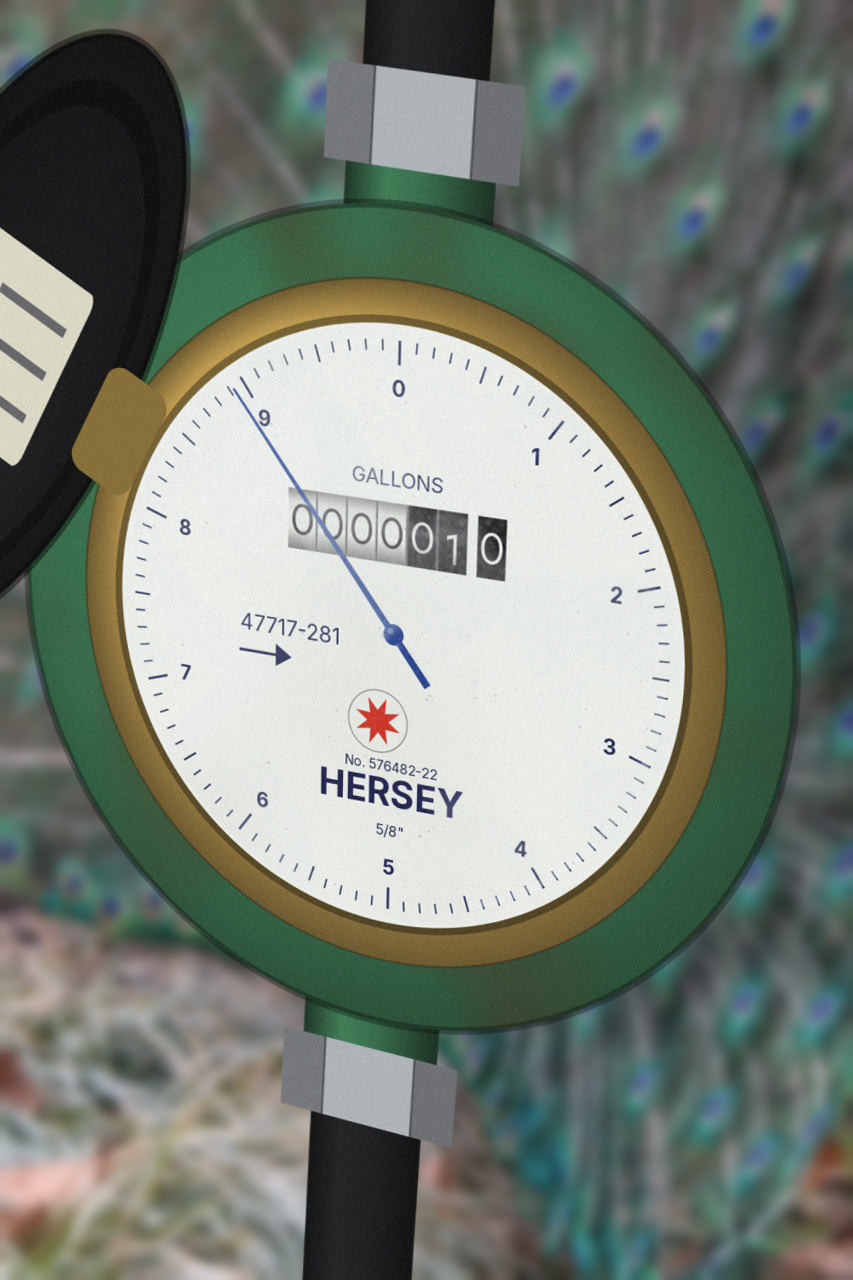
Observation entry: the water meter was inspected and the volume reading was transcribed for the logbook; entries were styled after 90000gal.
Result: 8.9gal
